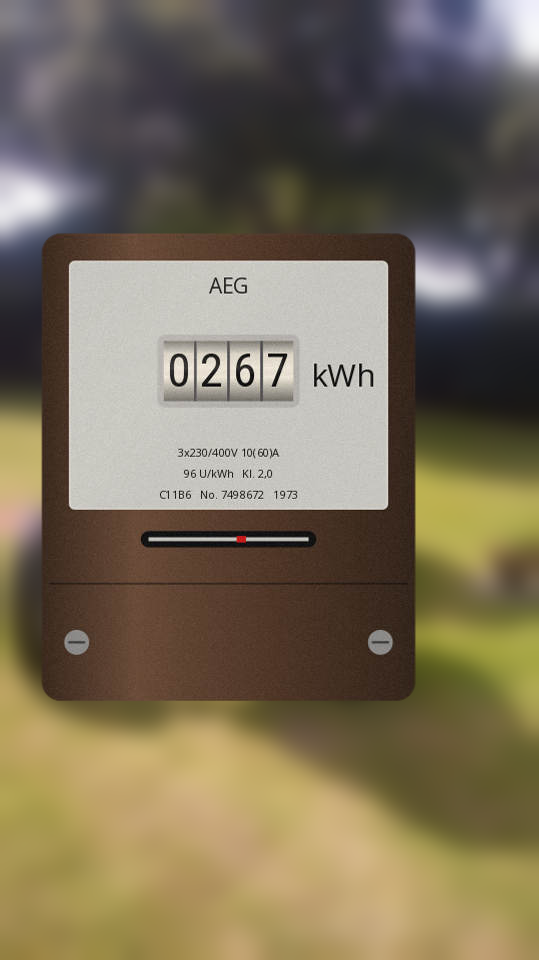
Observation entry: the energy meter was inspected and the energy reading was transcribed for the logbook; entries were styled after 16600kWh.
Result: 267kWh
